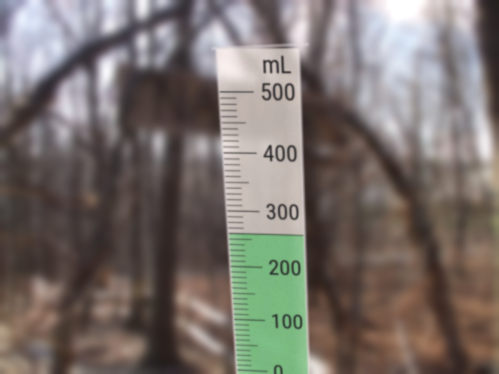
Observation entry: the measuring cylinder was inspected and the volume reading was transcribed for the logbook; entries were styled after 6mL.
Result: 260mL
